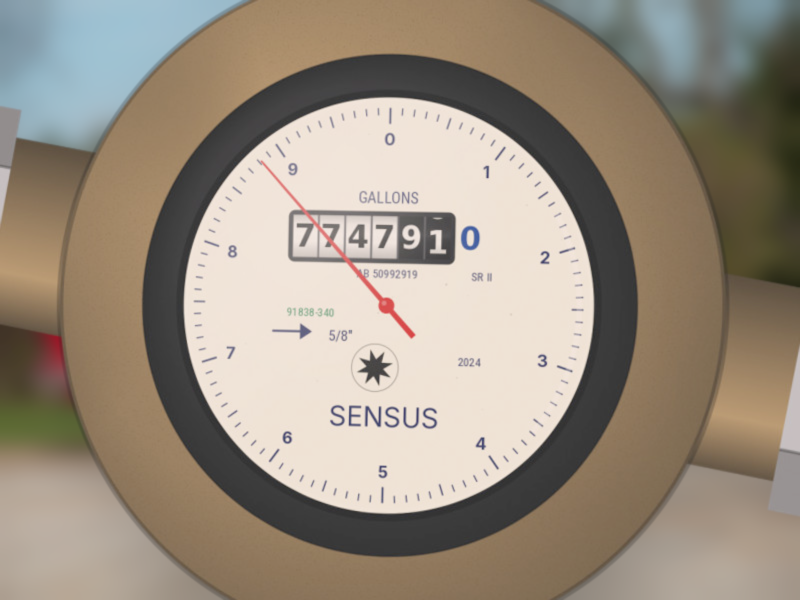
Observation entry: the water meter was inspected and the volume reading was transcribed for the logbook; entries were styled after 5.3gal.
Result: 7747908.8gal
